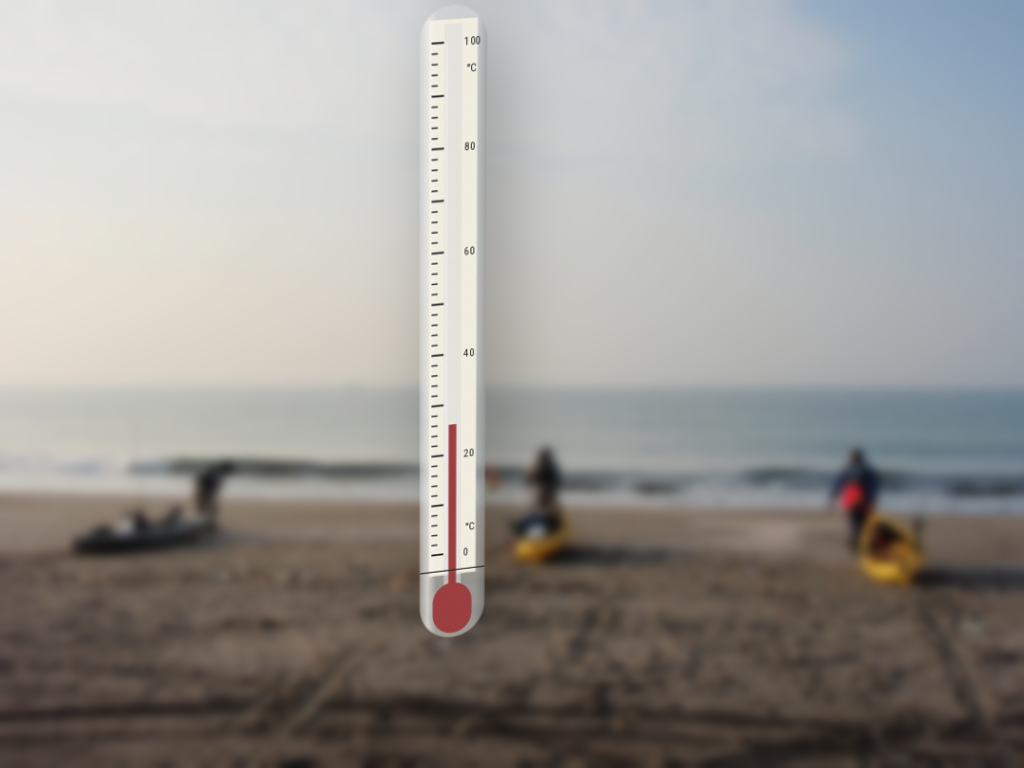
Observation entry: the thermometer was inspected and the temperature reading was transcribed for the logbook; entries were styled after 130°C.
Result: 26°C
